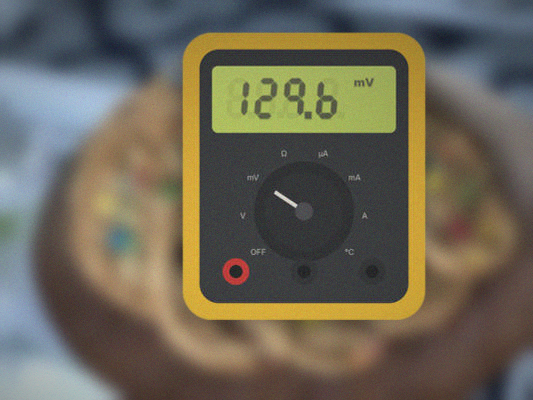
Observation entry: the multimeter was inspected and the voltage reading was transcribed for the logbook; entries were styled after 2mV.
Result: 129.6mV
